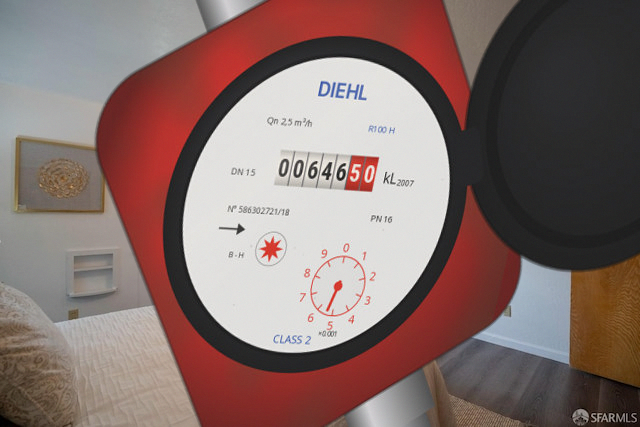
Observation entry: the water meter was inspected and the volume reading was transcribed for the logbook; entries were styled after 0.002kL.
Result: 646.505kL
